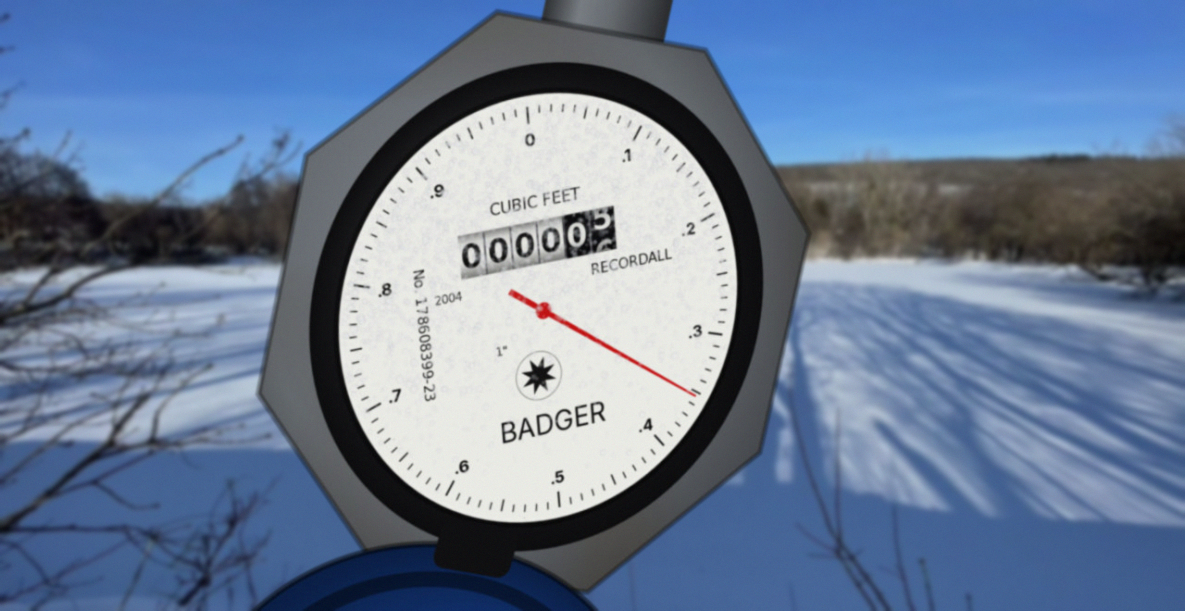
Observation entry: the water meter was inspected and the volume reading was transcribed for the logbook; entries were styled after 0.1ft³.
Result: 5.35ft³
